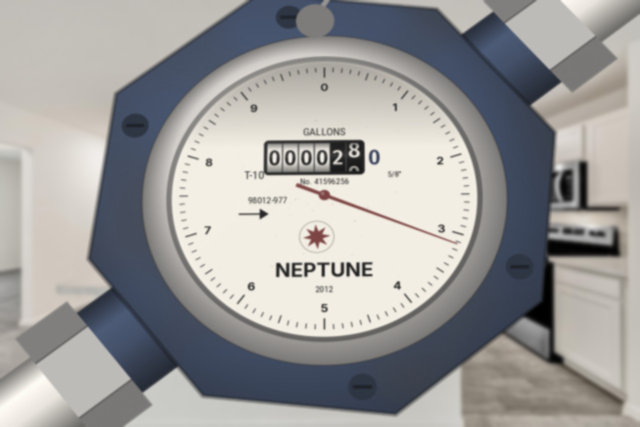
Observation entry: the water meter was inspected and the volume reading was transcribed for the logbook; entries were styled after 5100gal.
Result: 283.1gal
